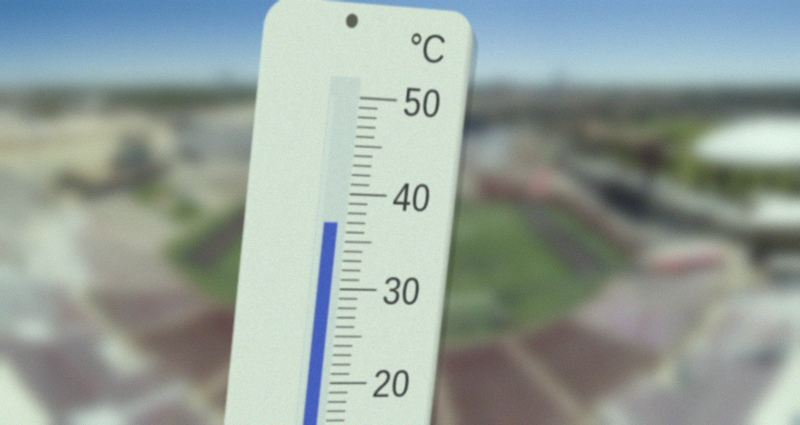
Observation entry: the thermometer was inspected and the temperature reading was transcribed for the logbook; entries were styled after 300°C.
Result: 37°C
